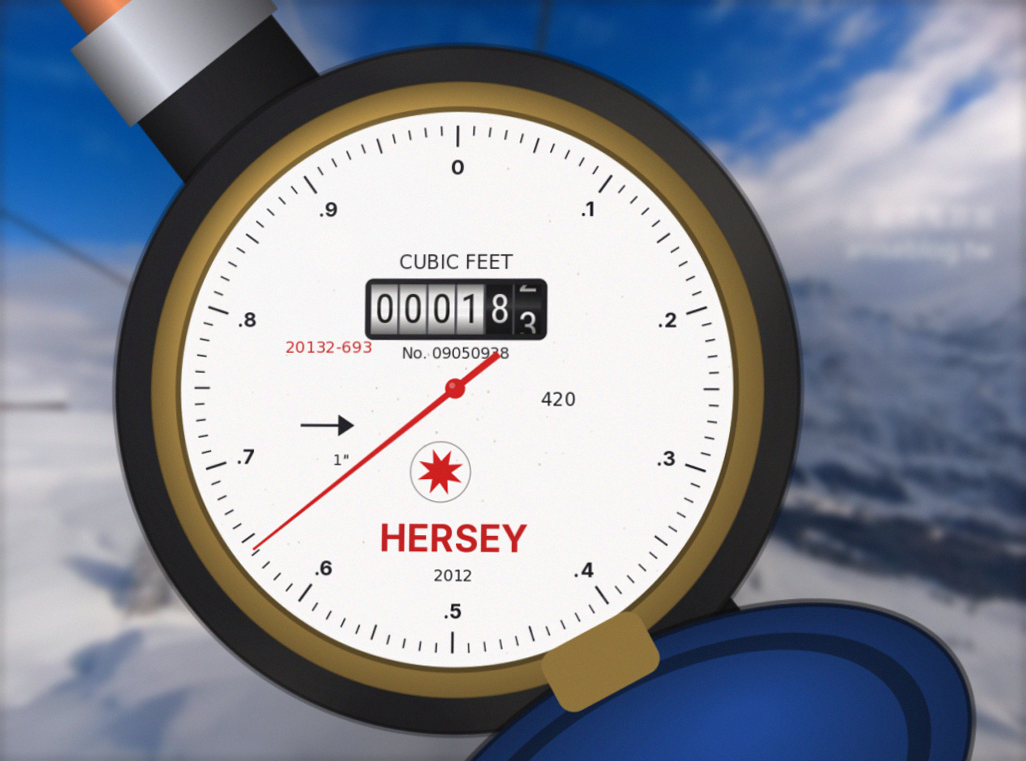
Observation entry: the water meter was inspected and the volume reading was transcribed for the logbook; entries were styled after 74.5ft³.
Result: 182.64ft³
